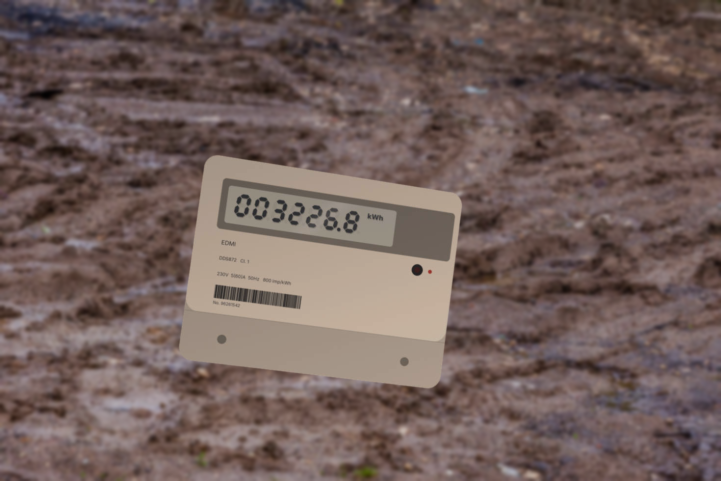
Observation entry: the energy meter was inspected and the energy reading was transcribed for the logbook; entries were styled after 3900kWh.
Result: 3226.8kWh
